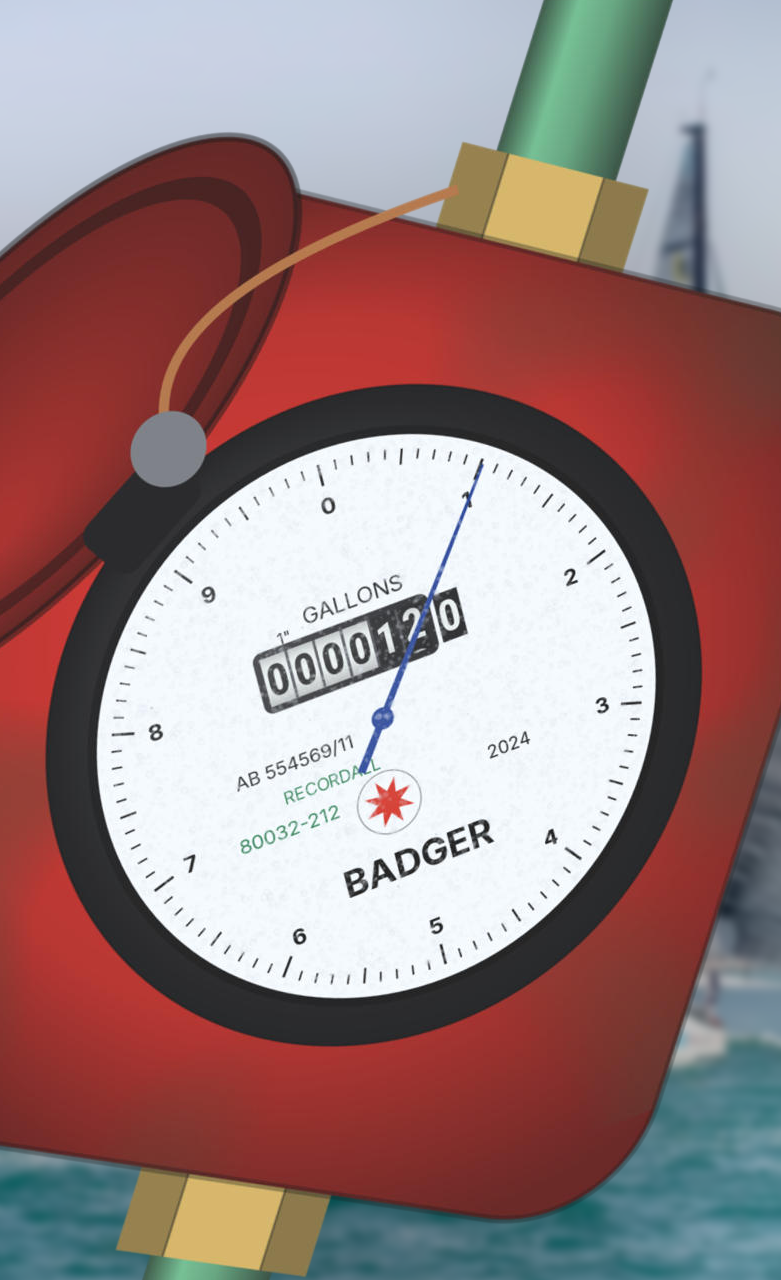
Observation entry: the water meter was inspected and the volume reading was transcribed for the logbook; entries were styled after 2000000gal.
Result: 121.0gal
